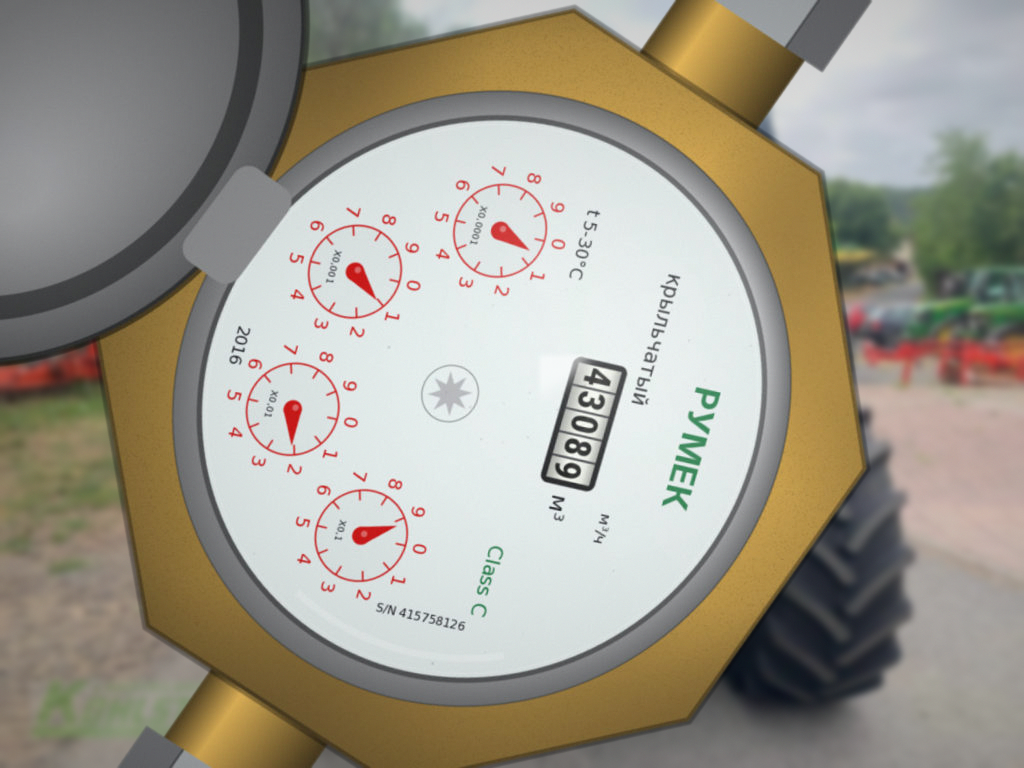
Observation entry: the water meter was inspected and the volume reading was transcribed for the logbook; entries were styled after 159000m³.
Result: 43088.9210m³
